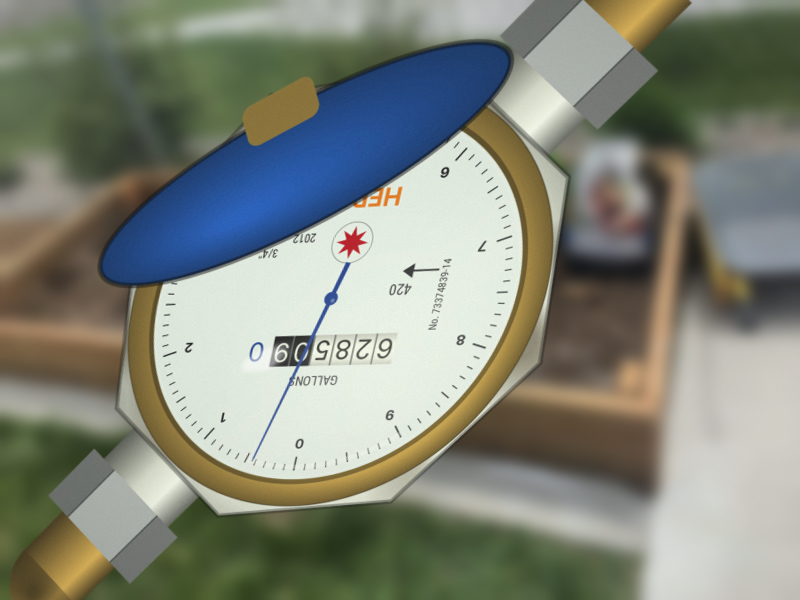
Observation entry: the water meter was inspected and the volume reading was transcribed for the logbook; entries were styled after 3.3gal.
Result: 6285090.4gal
